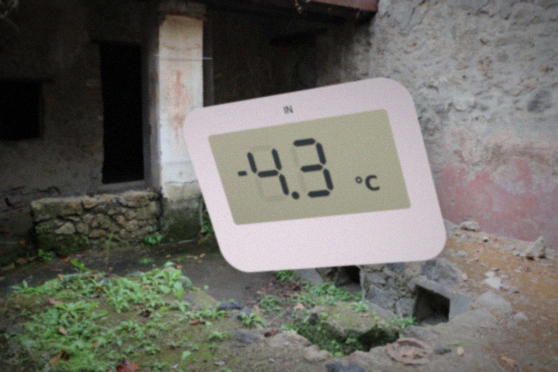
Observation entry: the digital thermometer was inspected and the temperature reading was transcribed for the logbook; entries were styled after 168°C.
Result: -4.3°C
